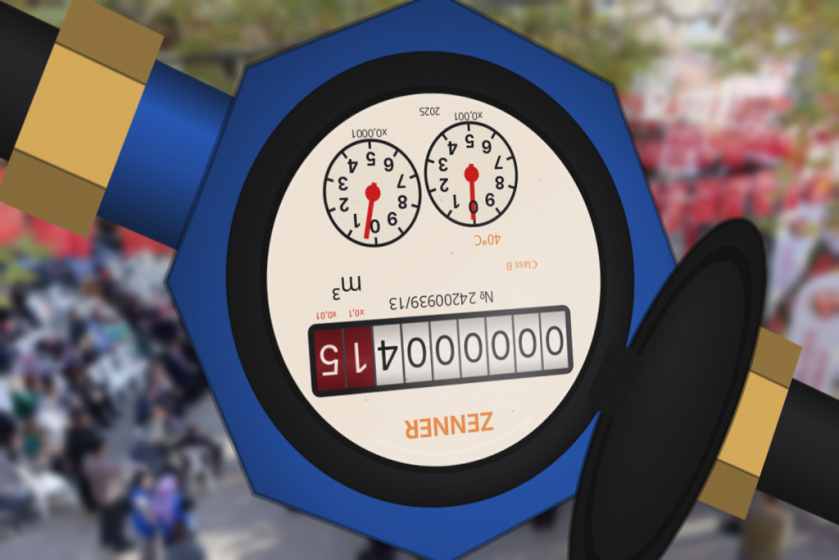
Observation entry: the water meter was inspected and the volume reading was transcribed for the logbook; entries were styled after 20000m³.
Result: 4.1500m³
